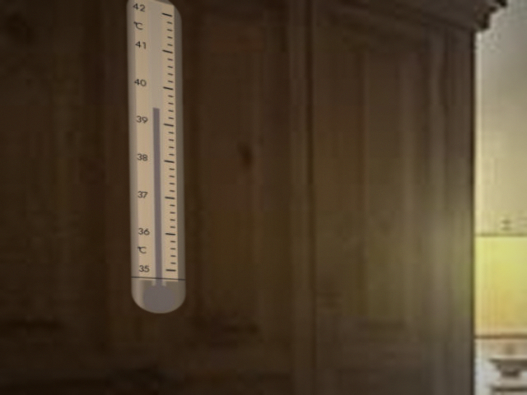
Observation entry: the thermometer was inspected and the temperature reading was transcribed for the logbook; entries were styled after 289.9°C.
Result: 39.4°C
